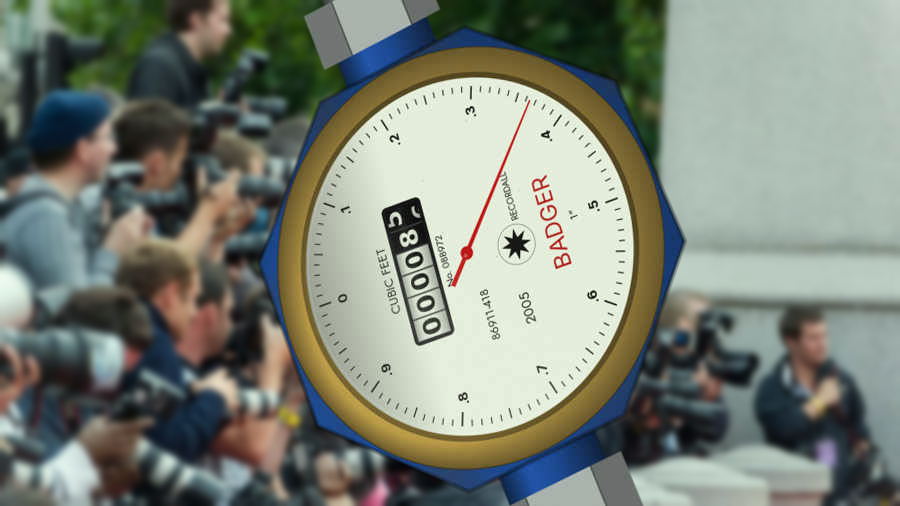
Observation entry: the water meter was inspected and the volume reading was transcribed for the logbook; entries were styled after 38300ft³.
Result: 85.36ft³
